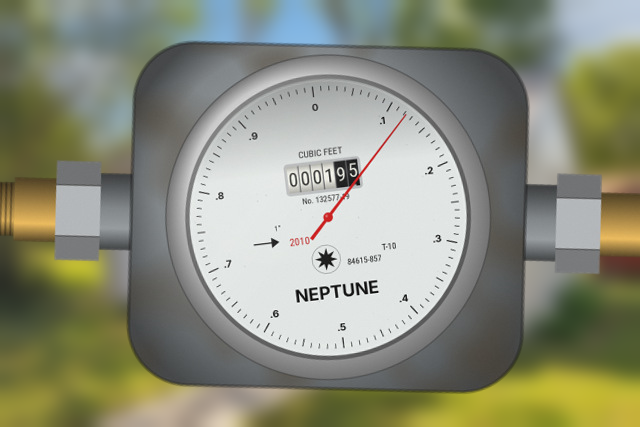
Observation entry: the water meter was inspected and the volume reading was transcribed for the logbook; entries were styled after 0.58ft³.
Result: 195.12ft³
